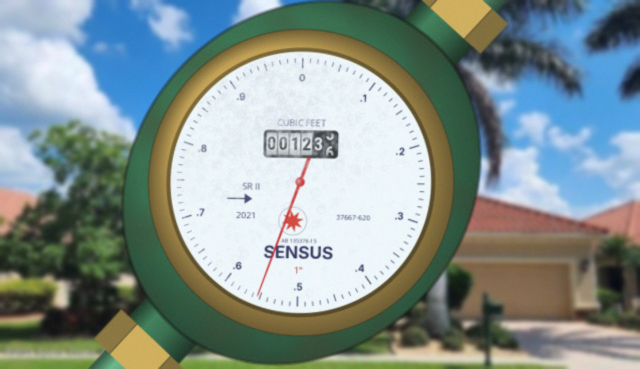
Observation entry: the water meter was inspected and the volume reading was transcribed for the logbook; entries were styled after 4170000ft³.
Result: 1235.55ft³
